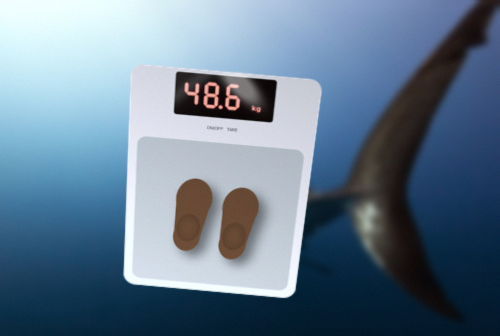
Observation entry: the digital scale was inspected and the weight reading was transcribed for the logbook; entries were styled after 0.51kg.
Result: 48.6kg
